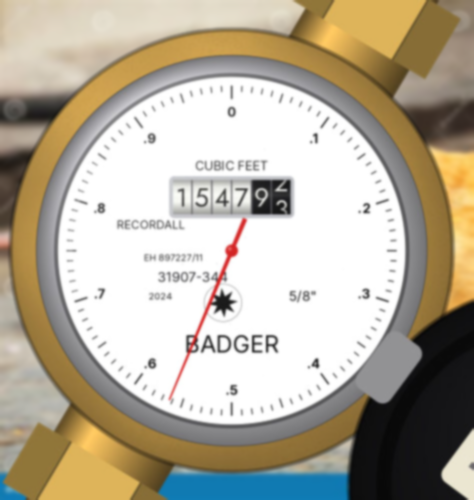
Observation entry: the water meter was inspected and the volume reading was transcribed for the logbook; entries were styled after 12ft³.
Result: 154792.56ft³
